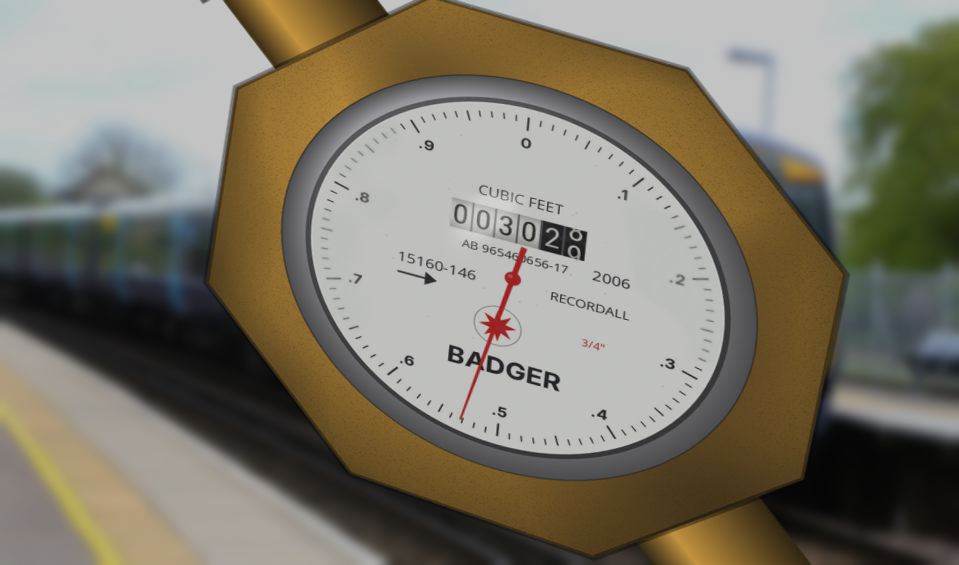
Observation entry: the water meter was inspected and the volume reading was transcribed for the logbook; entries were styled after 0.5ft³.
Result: 3028.53ft³
